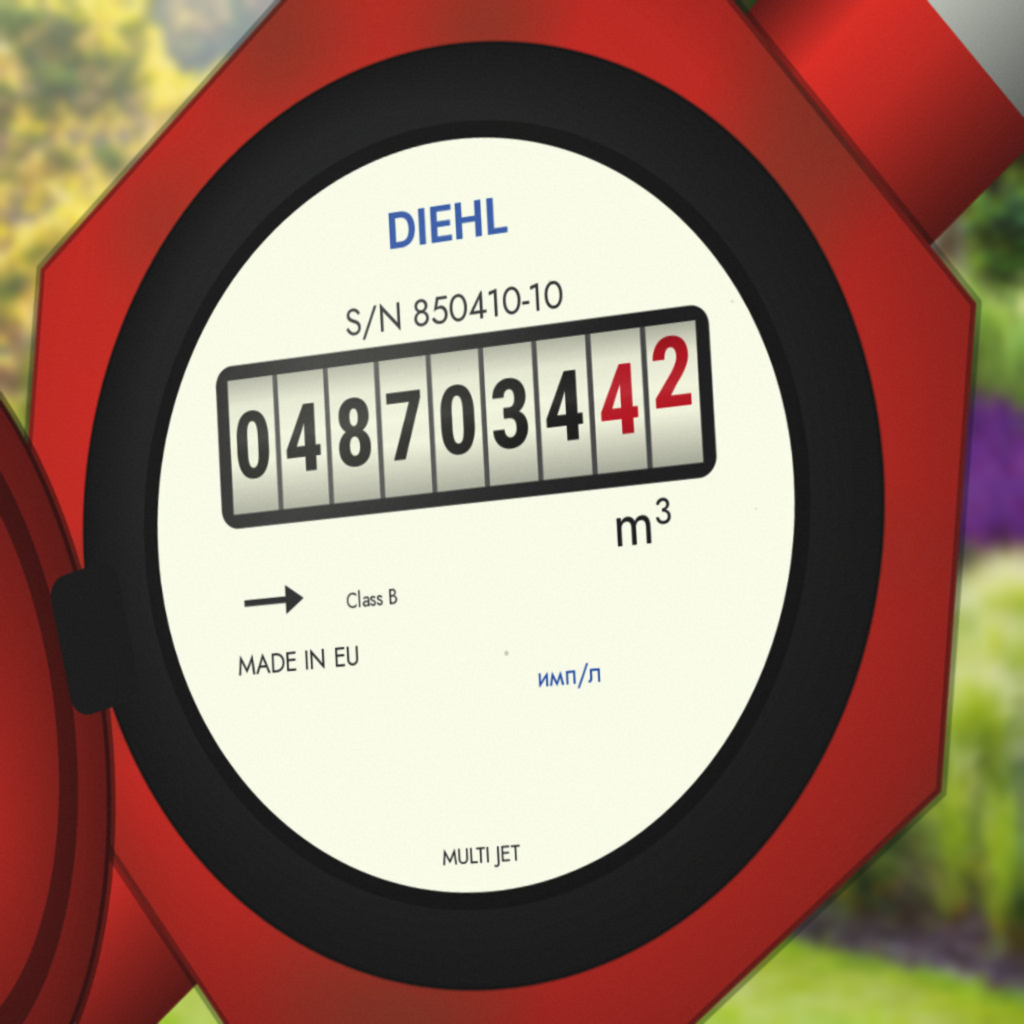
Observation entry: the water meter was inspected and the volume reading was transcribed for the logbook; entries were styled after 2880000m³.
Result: 487034.42m³
